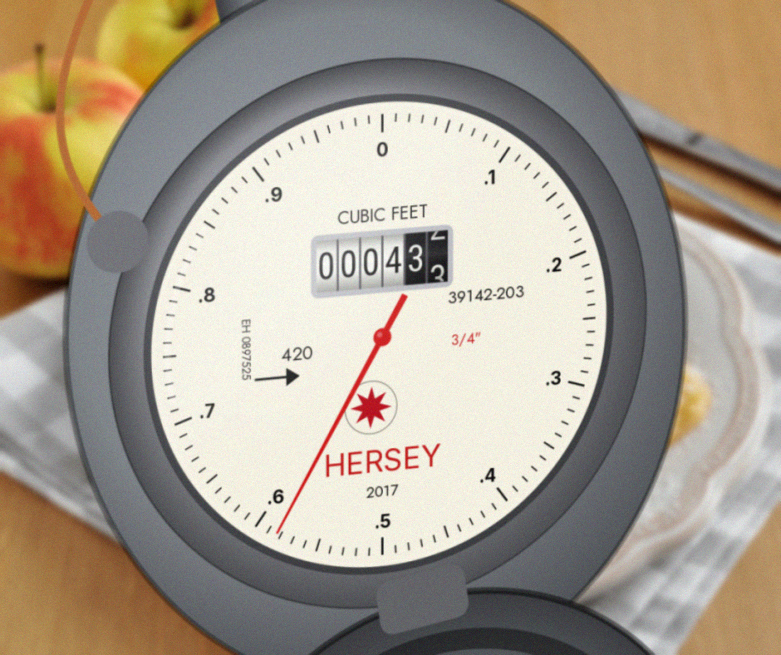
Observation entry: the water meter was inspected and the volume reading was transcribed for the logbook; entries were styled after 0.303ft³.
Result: 432.58ft³
